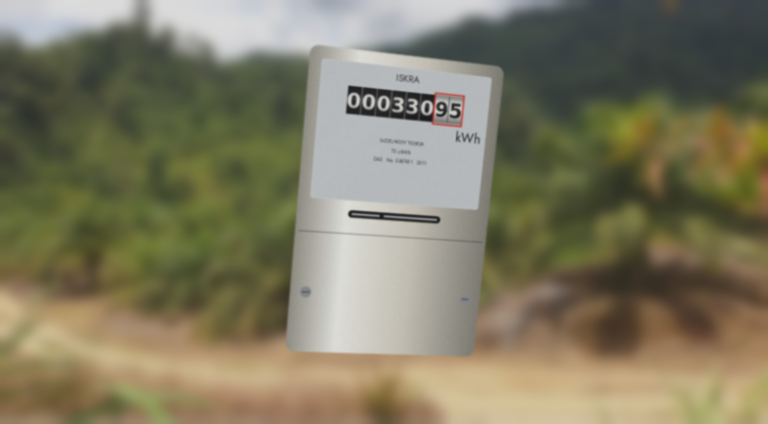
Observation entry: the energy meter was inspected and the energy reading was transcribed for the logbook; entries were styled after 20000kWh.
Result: 330.95kWh
